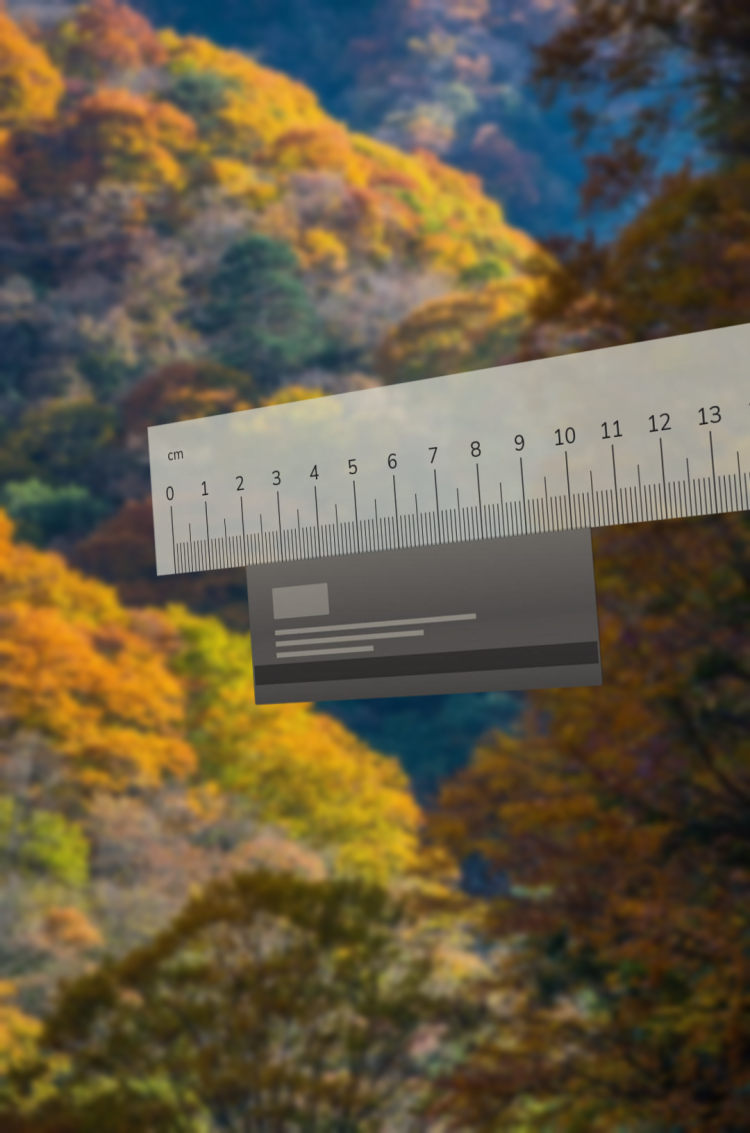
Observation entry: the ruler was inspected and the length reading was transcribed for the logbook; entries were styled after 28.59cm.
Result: 8.4cm
